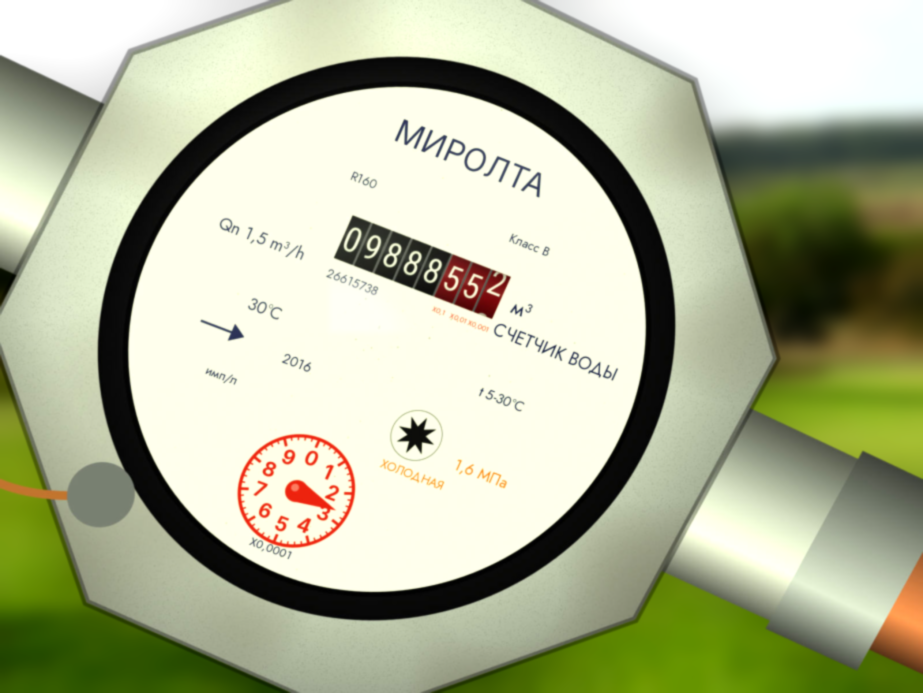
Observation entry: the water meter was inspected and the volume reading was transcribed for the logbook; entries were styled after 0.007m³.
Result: 9888.5522m³
